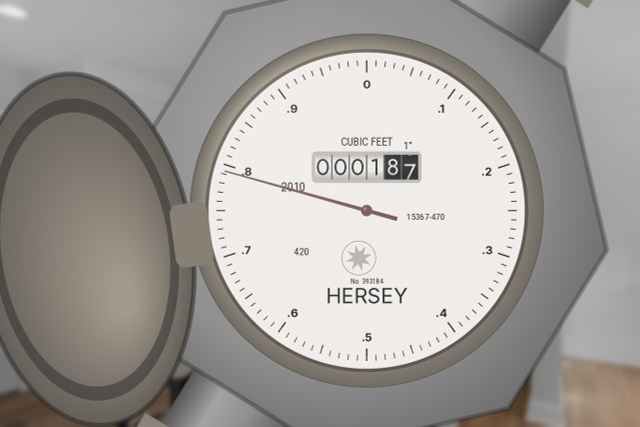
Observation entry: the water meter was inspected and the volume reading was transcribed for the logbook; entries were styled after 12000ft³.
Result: 186.79ft³
